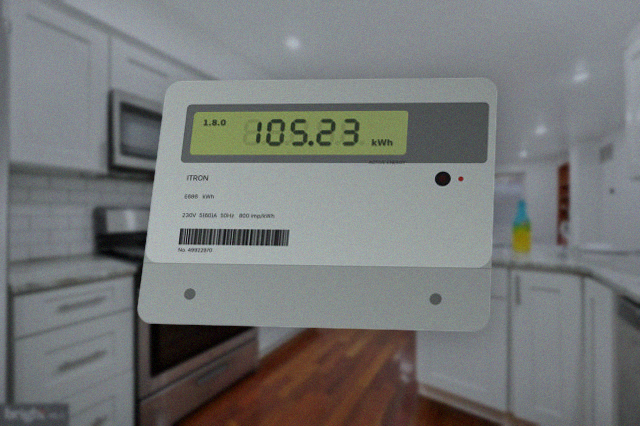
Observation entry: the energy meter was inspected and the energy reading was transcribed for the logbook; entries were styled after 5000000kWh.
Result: 105.23kWh
